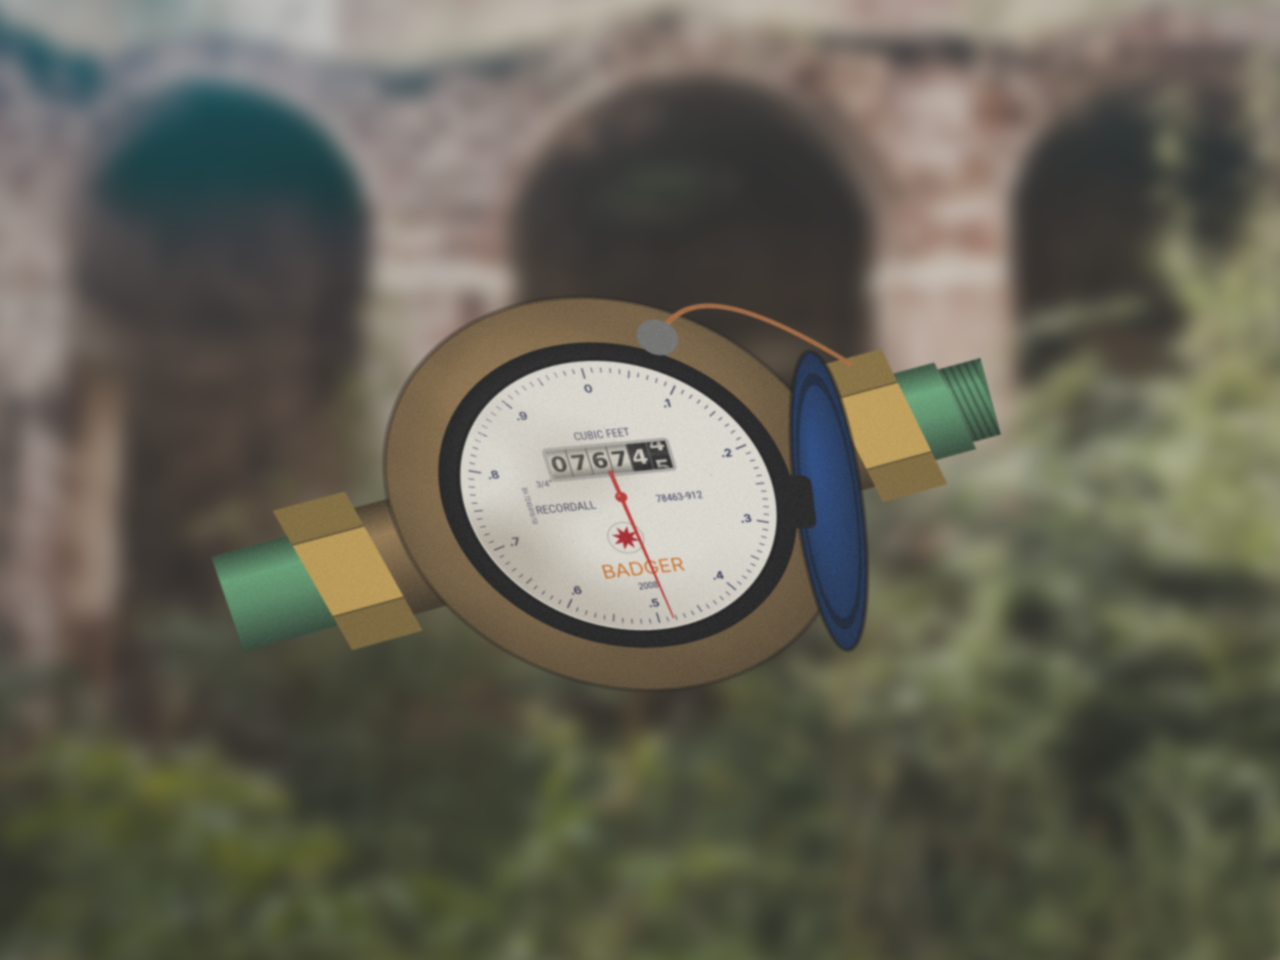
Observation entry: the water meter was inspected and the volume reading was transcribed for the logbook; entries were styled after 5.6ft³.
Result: 76744.48ft³
